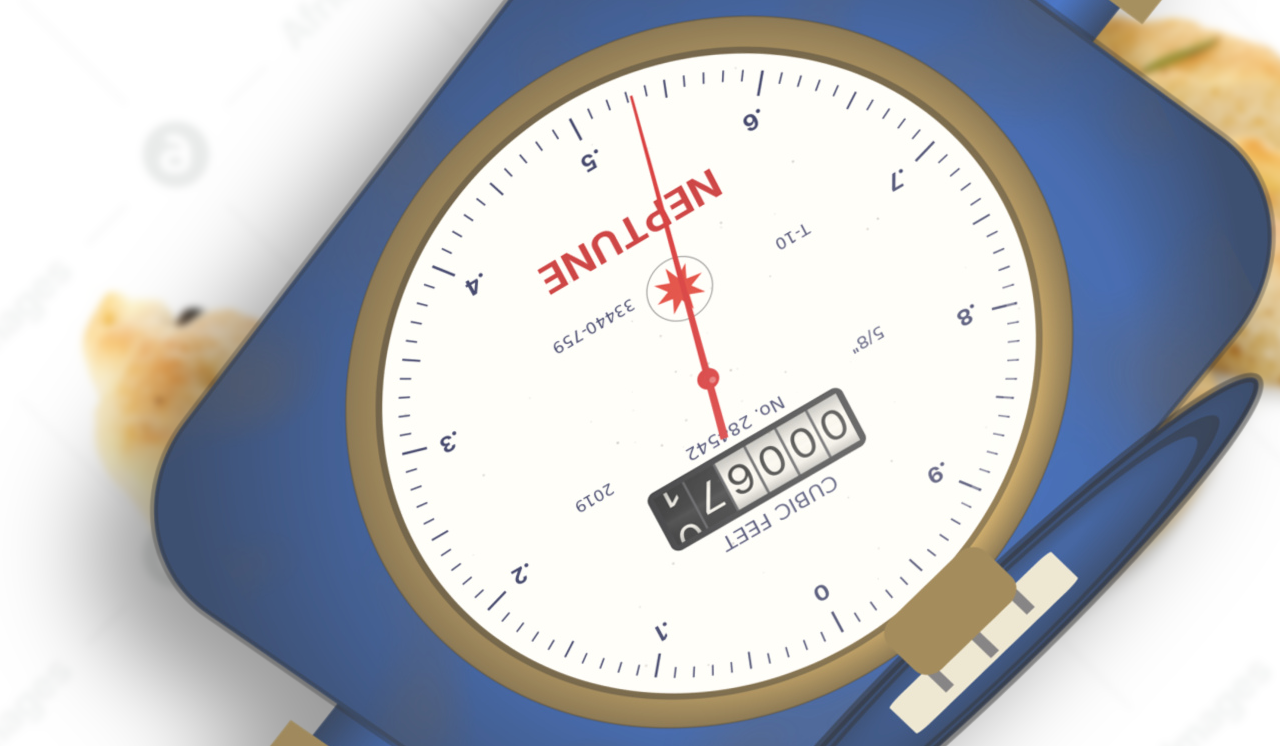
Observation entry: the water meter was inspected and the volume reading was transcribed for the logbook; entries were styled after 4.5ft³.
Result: 670.53ft³
